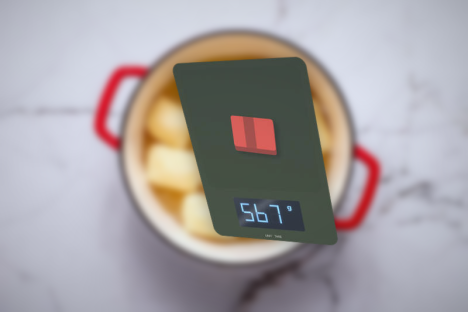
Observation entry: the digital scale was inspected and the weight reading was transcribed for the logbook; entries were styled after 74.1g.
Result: 567g
